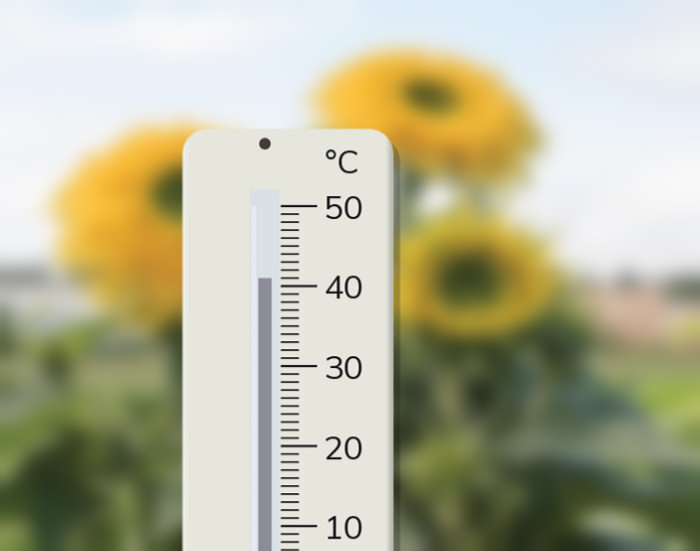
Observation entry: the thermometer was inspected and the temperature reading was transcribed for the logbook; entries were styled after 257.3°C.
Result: 41°C
